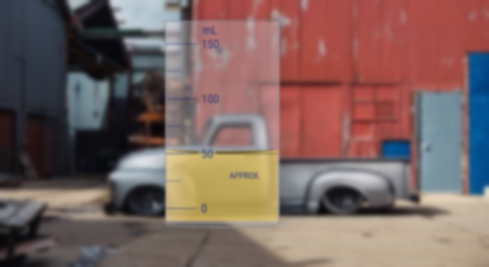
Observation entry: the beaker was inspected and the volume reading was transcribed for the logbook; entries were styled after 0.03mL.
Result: 50mL
